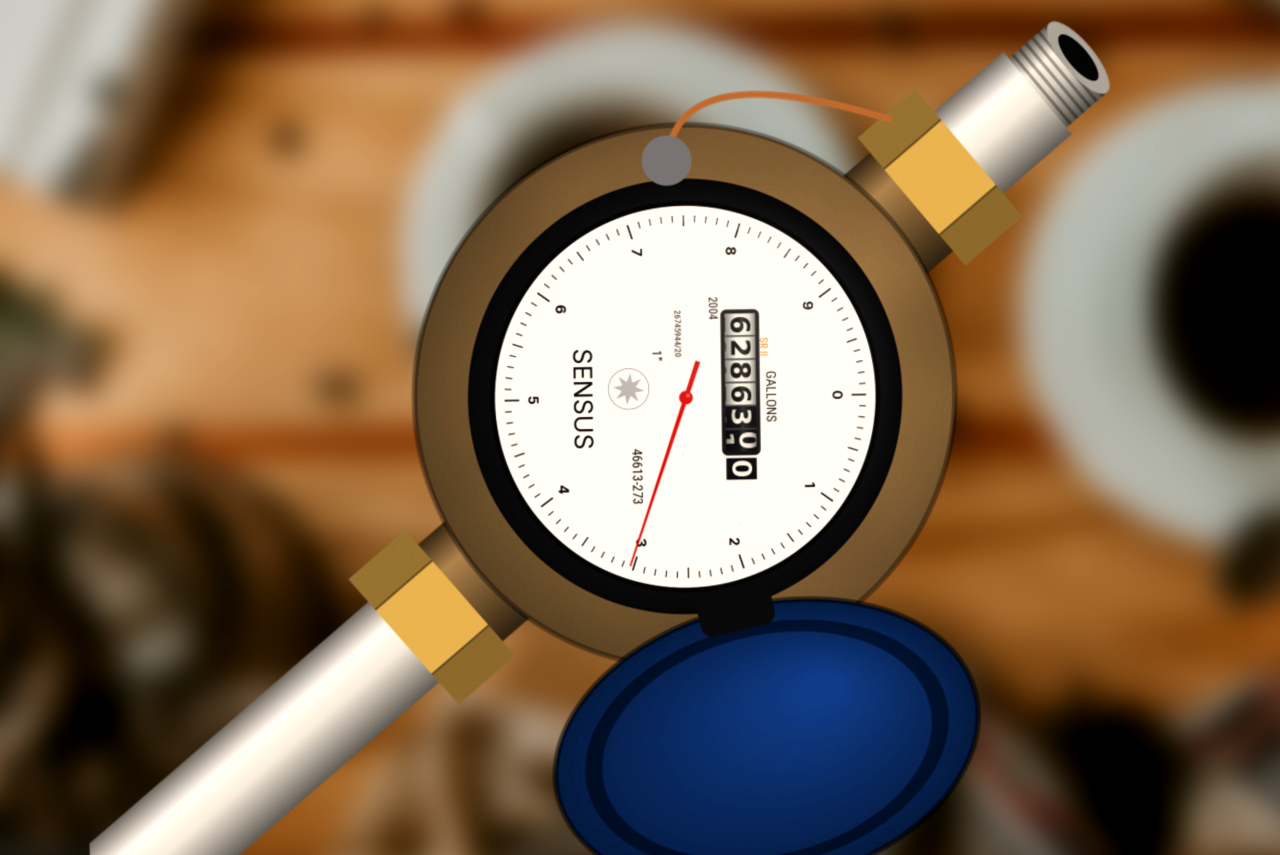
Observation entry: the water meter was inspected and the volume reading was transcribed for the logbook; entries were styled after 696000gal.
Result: 6286303.0gal
